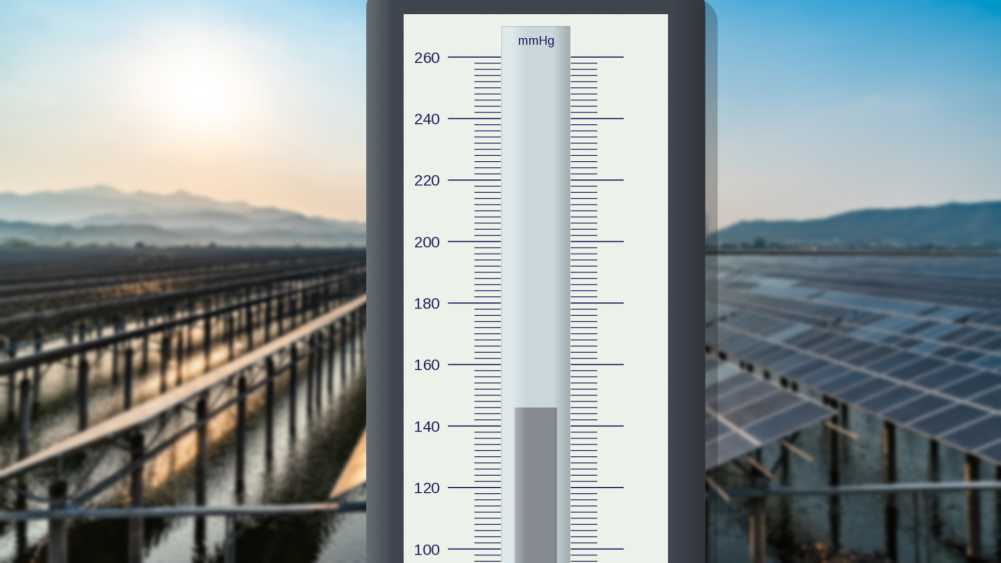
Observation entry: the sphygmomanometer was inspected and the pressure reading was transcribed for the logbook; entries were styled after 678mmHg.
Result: 146mmHg
